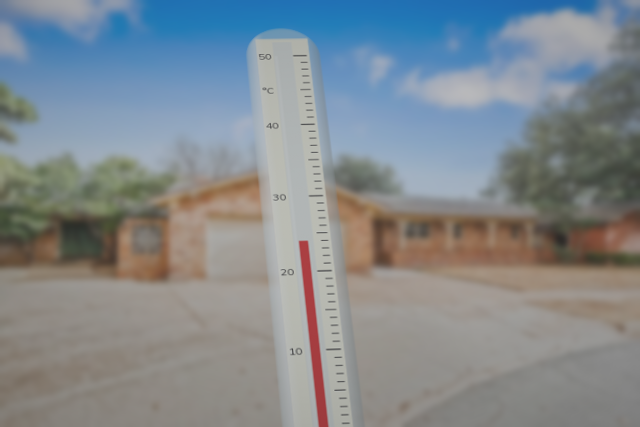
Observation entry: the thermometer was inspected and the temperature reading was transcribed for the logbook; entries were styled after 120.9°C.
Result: 24°C
